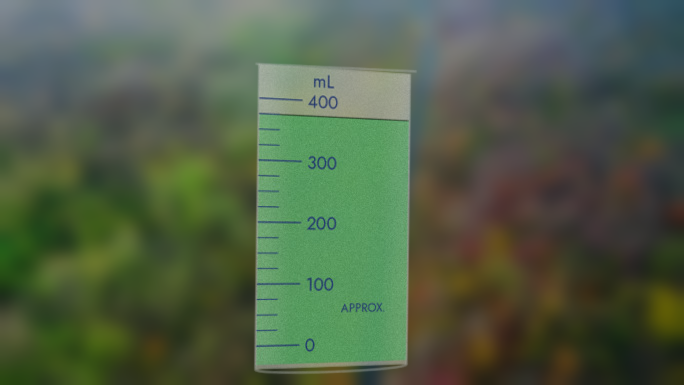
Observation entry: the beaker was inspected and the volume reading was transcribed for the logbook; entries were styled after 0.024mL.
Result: 375mL
